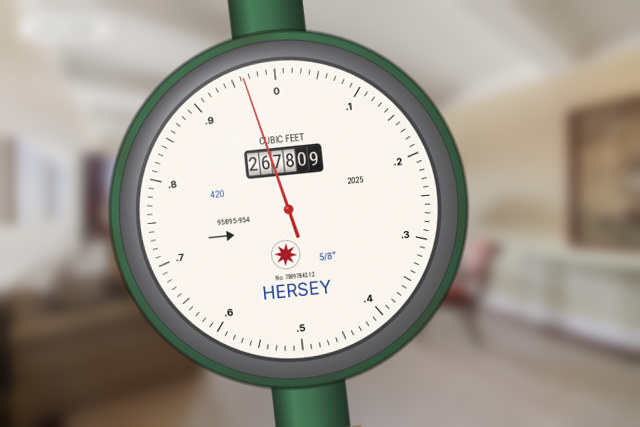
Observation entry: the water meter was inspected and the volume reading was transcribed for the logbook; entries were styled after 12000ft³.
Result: 267808.96ft³
